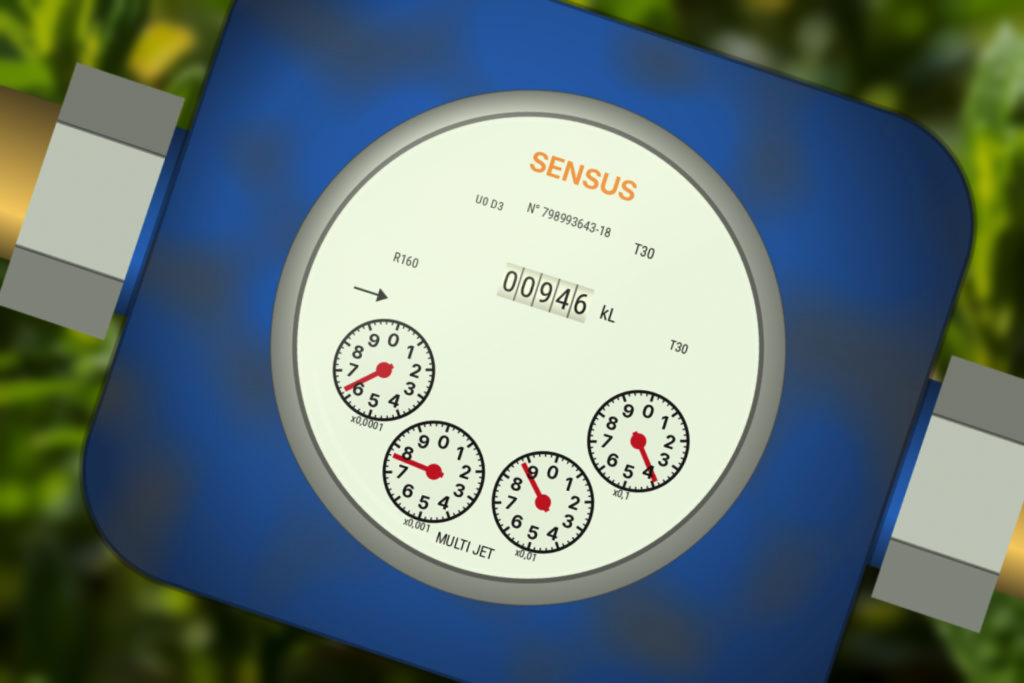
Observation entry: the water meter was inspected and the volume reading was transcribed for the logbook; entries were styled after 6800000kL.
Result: 946.3876kL
